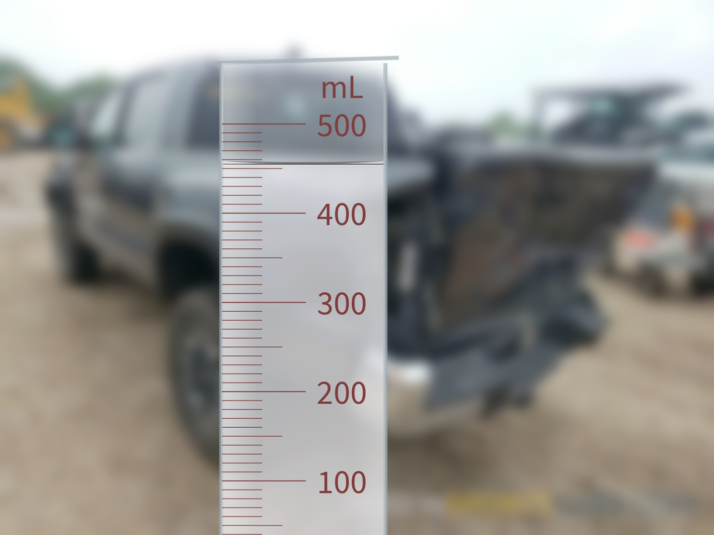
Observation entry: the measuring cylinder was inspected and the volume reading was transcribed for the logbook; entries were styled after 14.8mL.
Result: 455mL
